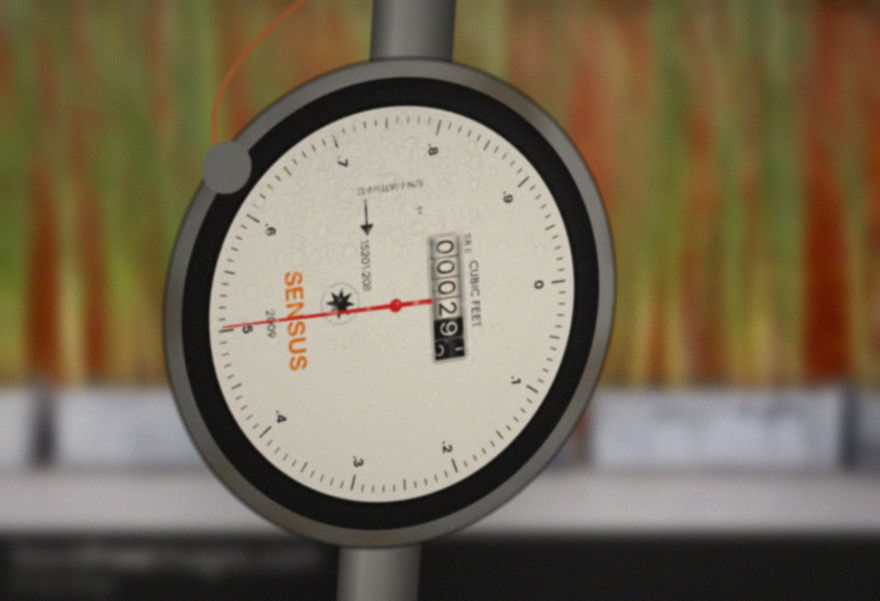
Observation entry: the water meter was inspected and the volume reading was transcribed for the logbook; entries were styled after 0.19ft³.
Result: 291.50ft³
